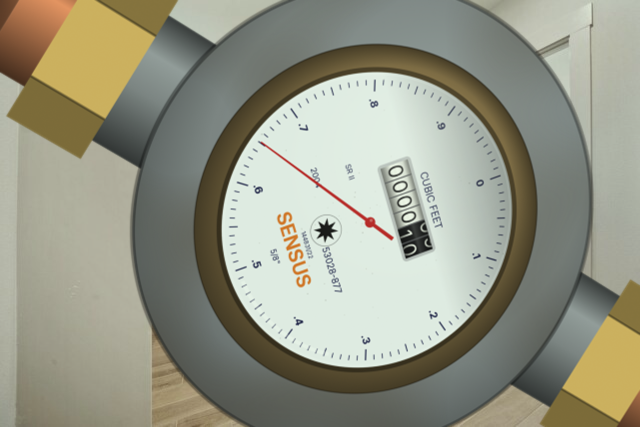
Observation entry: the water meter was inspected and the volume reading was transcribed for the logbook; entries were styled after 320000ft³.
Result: 9.65ft³
